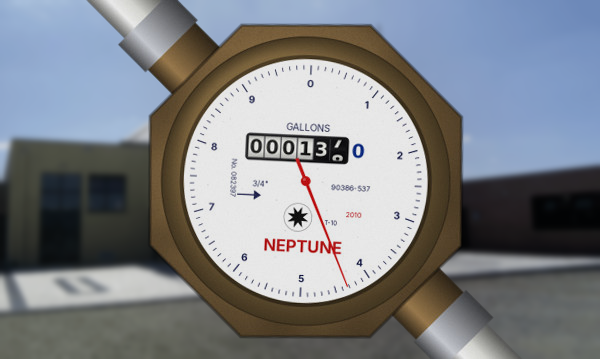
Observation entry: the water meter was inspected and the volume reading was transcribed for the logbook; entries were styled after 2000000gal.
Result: 1374.3gal
